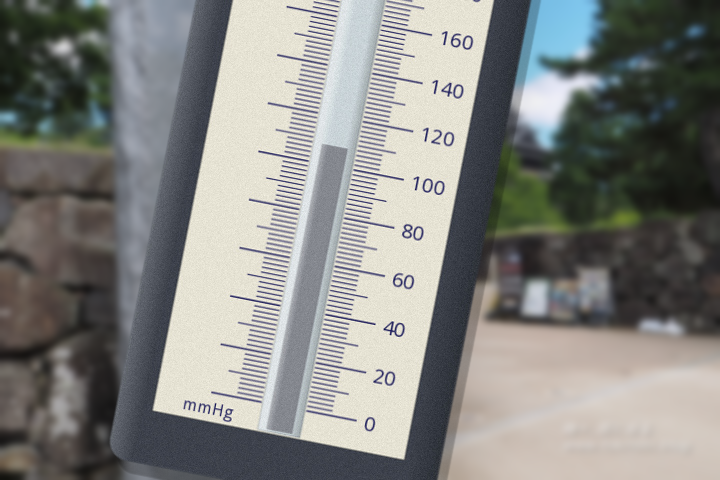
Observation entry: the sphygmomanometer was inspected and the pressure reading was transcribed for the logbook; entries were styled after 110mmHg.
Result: 108mmHg
